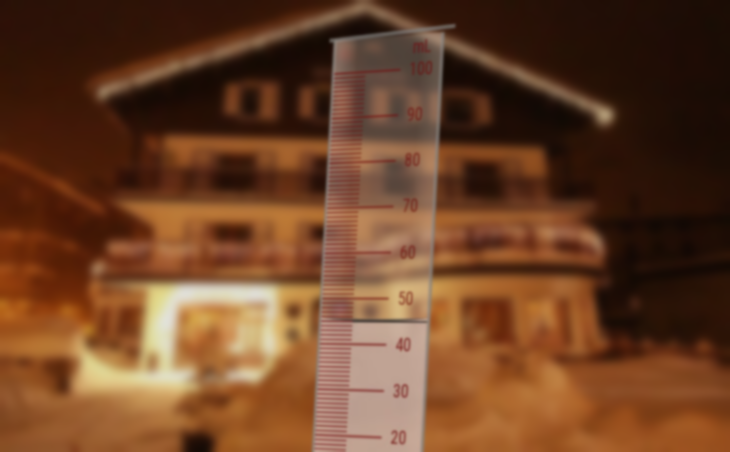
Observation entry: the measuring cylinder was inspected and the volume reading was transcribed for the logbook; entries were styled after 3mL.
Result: 45mL
